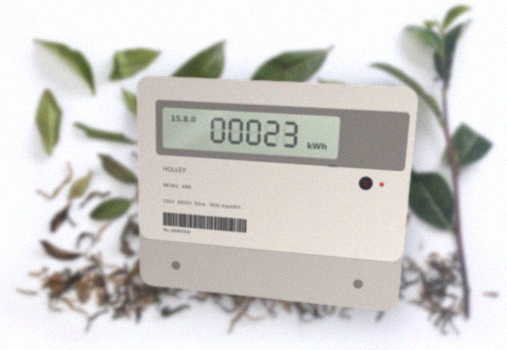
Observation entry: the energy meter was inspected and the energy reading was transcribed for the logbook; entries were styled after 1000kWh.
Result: 23kWh
